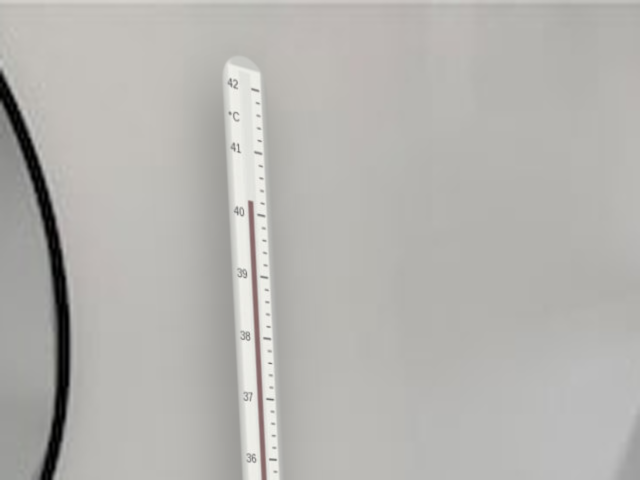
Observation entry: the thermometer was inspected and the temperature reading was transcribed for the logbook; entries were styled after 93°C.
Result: 40.2°C
